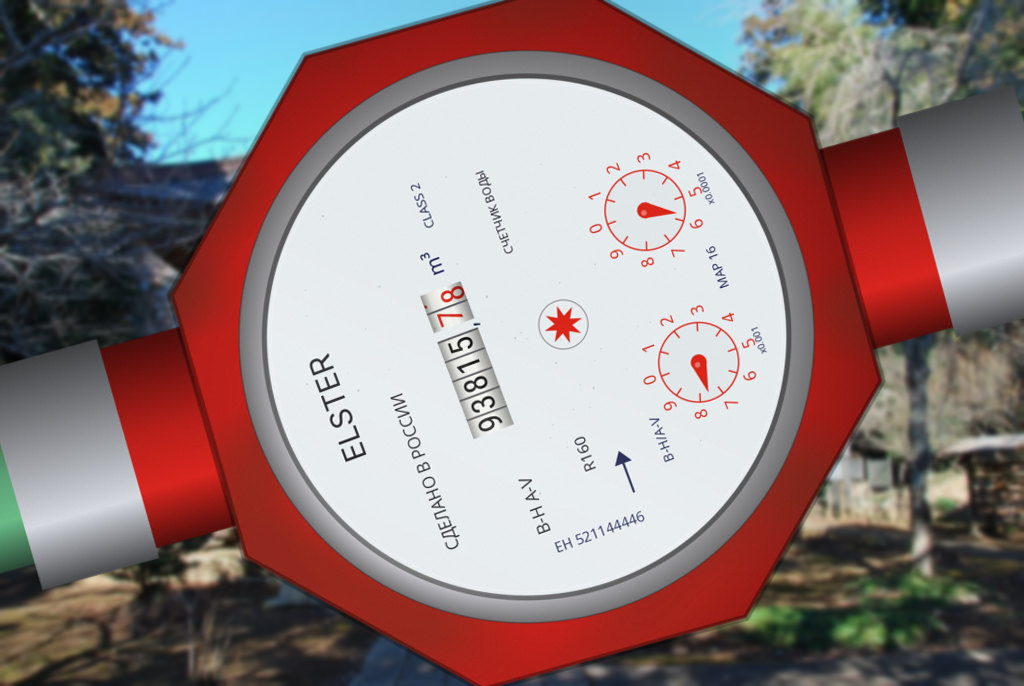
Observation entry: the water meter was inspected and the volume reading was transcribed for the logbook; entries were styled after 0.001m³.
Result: 93815.7775m³
